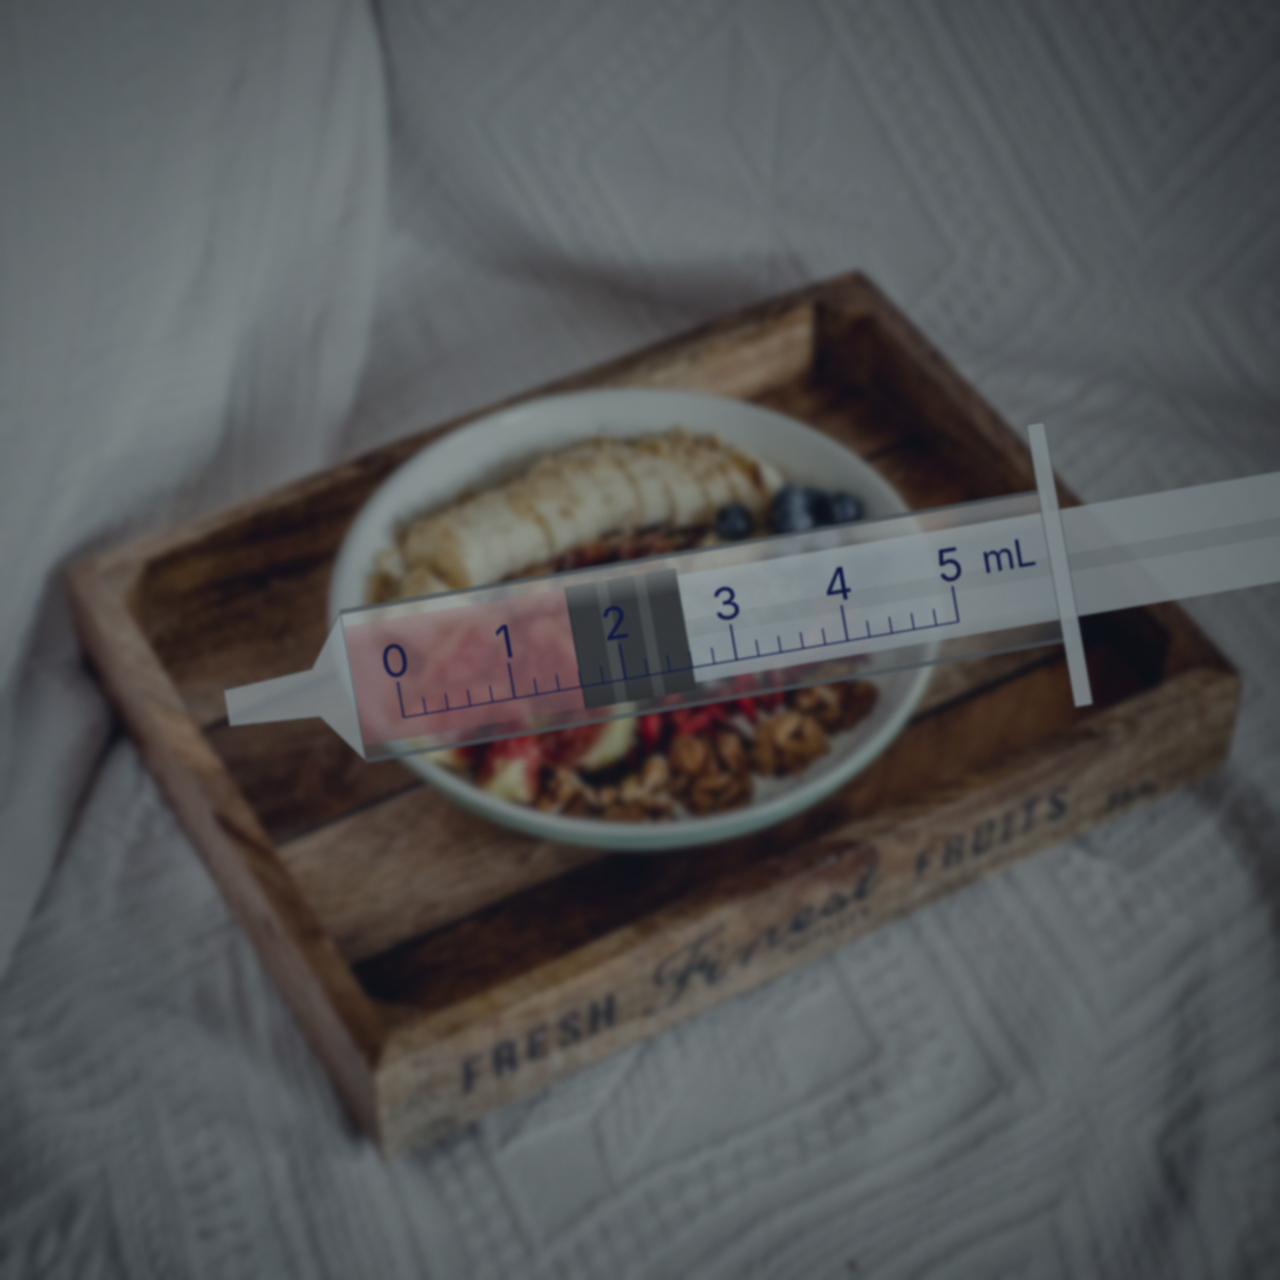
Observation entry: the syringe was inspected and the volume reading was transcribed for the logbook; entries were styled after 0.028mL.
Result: 1.6mL
